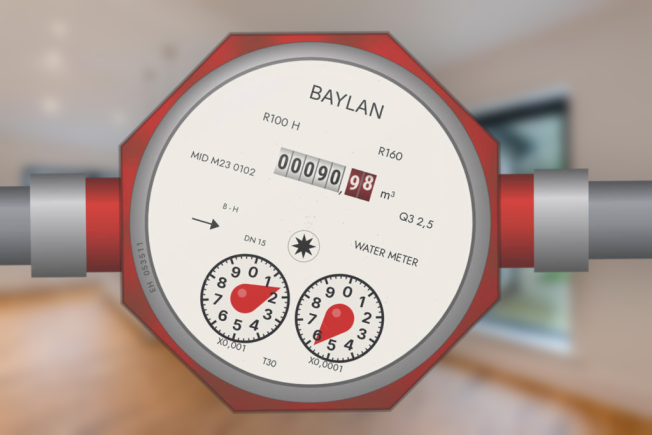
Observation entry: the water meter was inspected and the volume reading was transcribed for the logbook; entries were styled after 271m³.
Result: 90.9815m³
